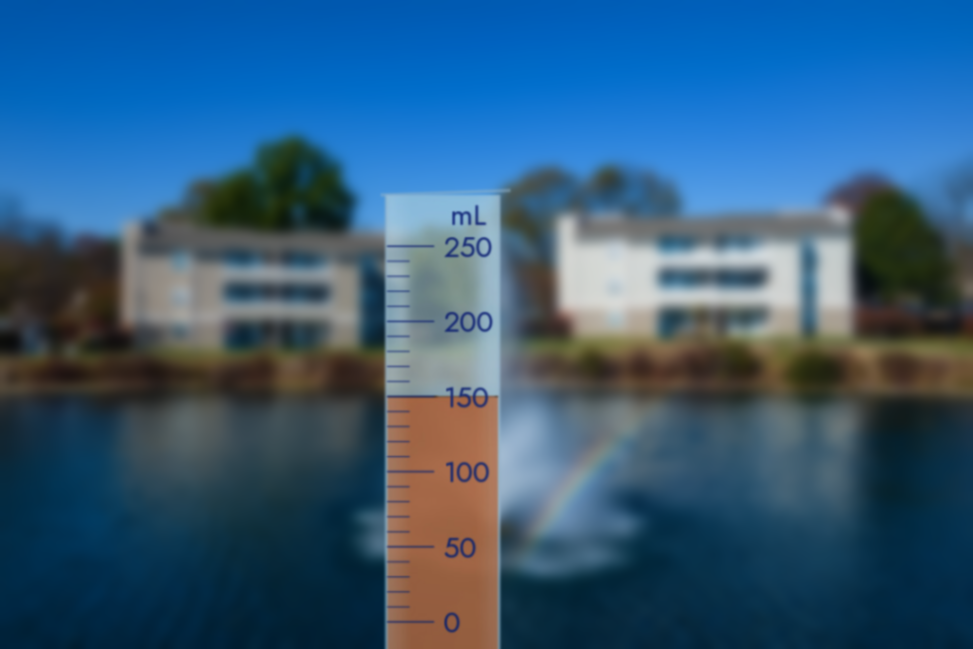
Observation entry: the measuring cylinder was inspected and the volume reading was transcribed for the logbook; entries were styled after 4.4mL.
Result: 150mL
